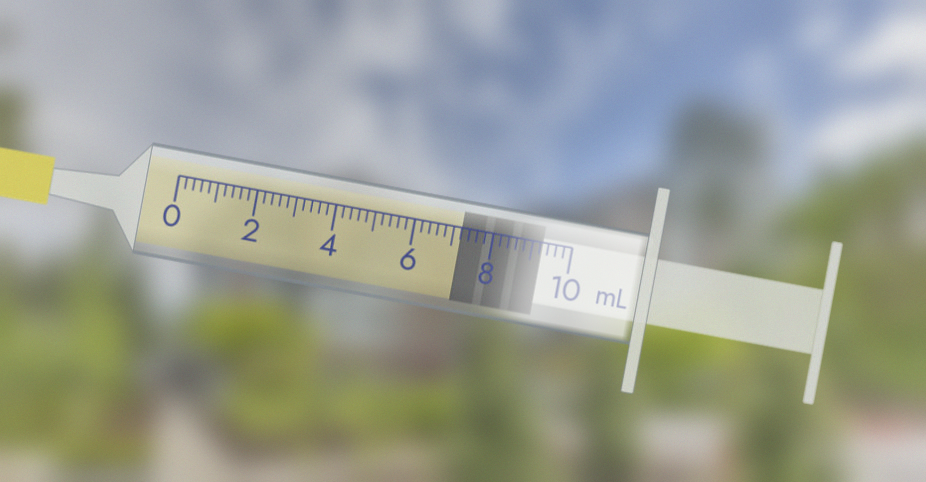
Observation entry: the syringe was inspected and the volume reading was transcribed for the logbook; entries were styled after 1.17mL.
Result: 7.2mL
